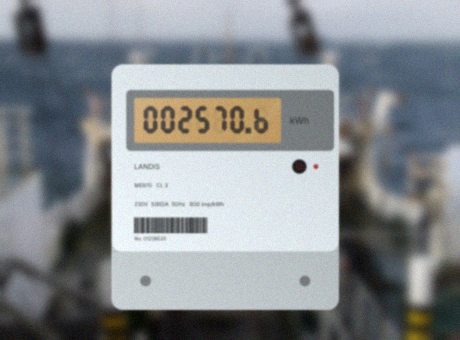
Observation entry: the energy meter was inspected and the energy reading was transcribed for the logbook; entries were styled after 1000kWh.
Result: 2570.6kWh
